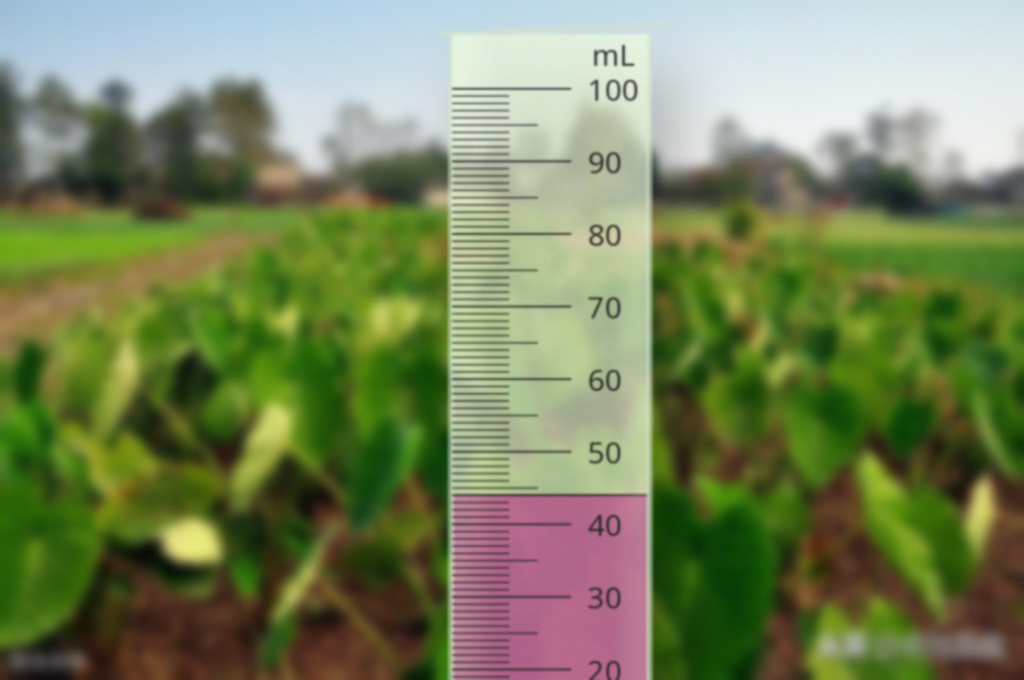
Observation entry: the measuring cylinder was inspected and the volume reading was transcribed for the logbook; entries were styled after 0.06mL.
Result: 44mL
